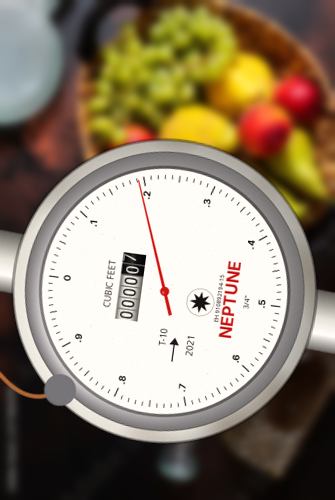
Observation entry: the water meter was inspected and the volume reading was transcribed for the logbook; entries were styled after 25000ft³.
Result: 7.19ft³
